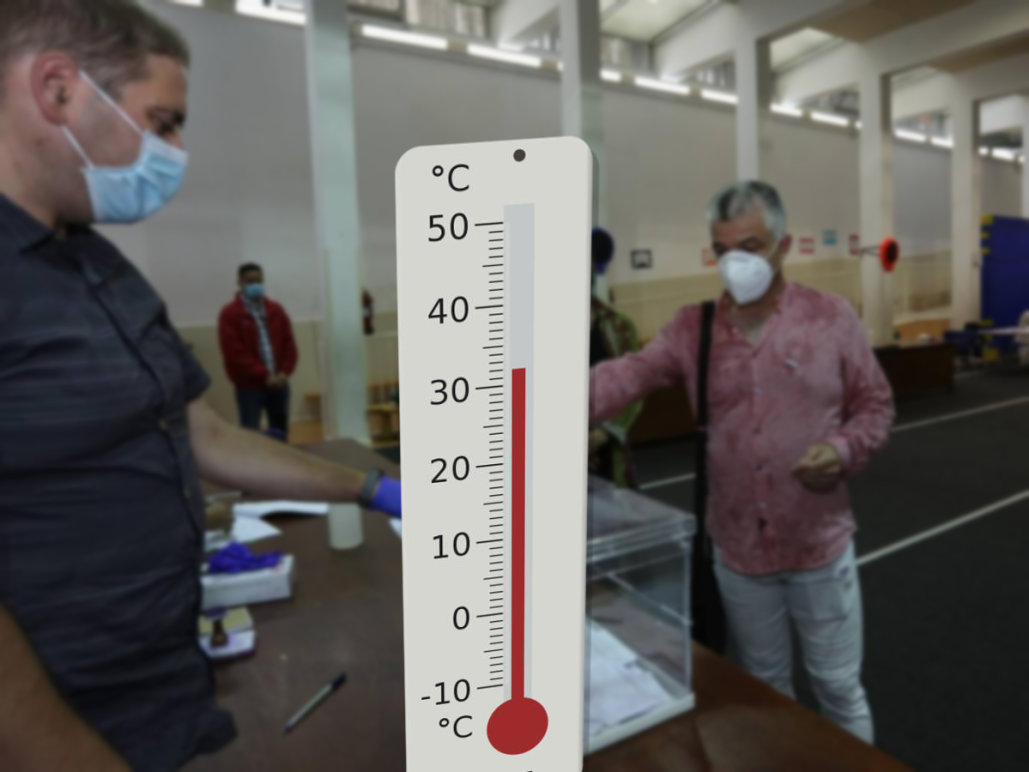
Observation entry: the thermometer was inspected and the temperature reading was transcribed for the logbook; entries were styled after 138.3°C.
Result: 32°C
